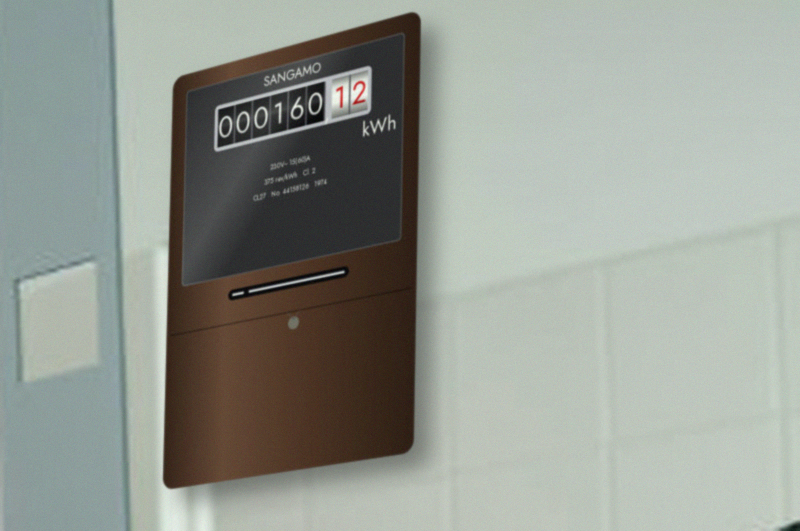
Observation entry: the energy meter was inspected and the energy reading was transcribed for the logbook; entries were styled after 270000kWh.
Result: 160.12kWh
